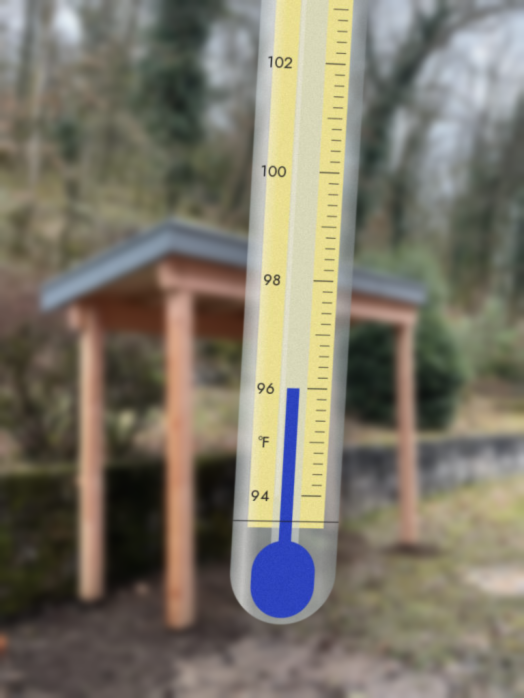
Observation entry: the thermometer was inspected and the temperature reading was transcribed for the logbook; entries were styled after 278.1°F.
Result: 96°F
